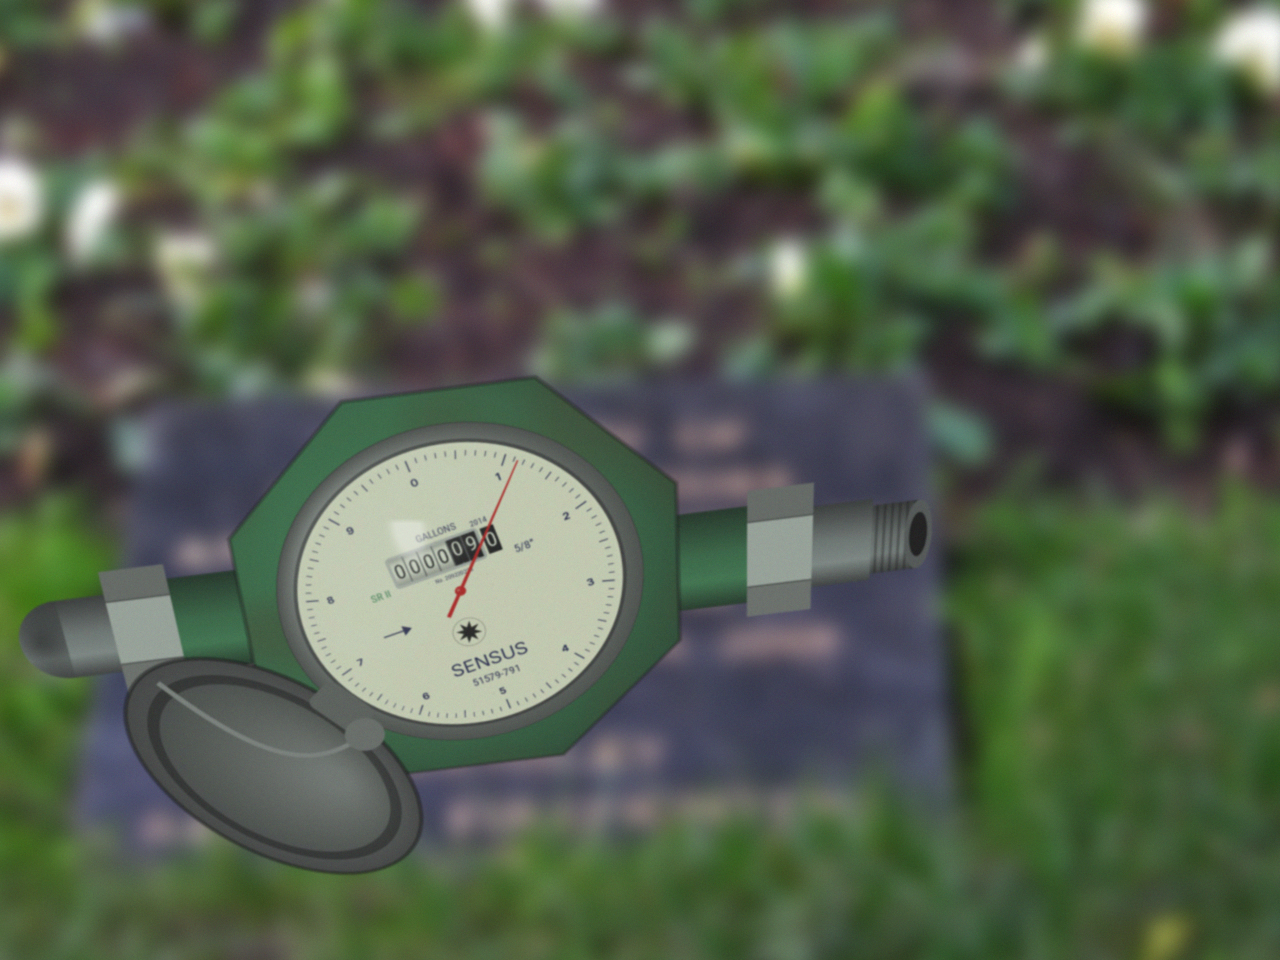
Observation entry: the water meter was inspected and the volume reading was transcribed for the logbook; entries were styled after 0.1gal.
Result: 91.1gal
